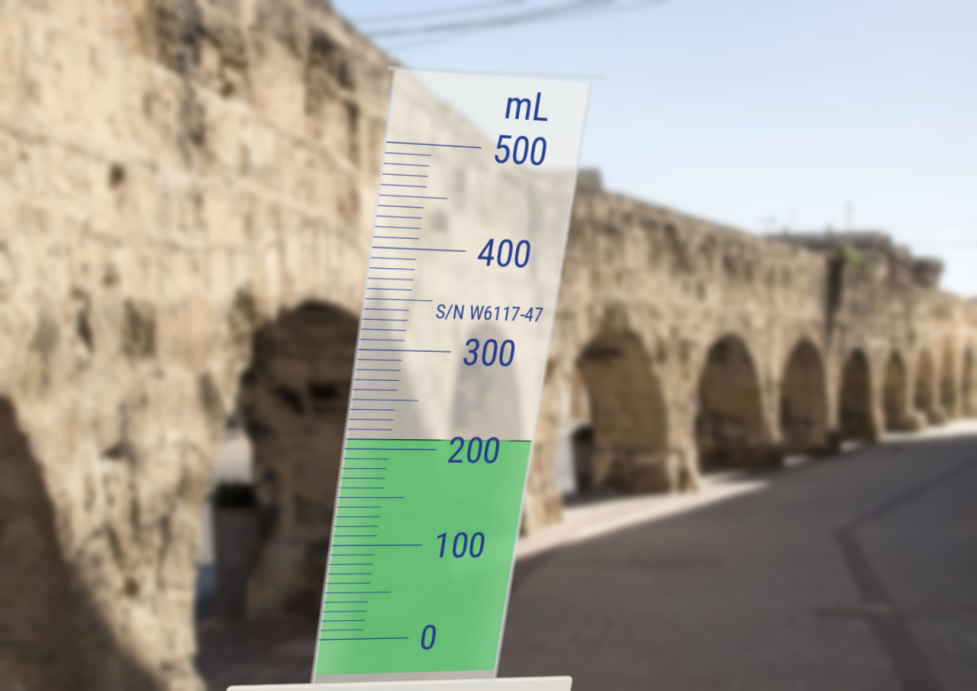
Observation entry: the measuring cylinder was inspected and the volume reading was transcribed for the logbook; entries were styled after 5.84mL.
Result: 210mL
